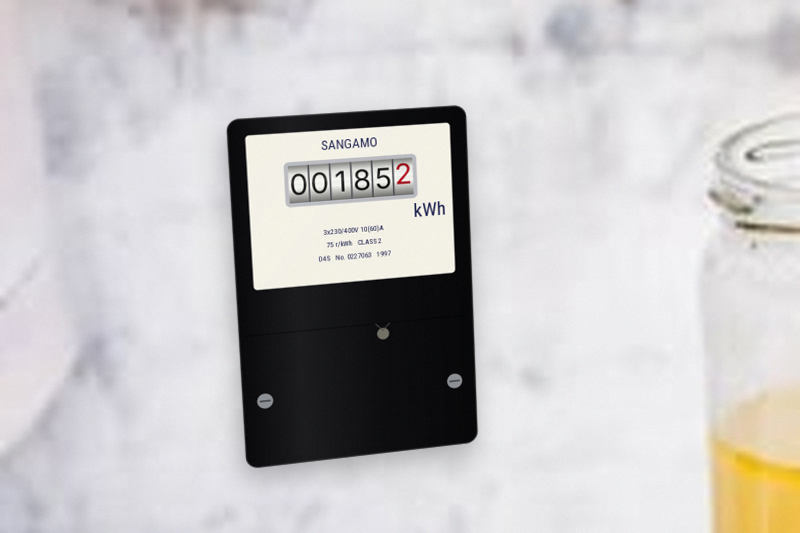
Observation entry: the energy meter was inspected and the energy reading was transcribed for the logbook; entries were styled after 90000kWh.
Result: 185.2kWh
